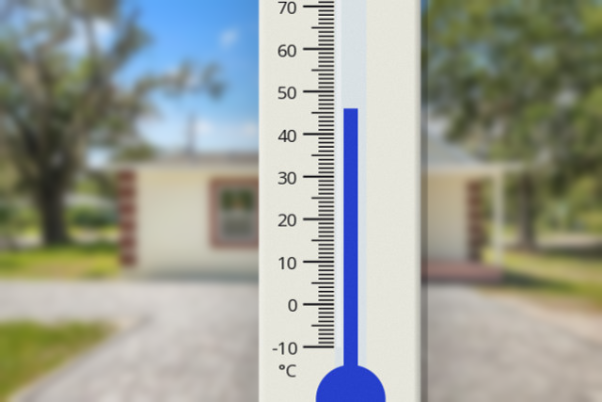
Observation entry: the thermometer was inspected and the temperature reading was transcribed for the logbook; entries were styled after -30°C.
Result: 46°C
